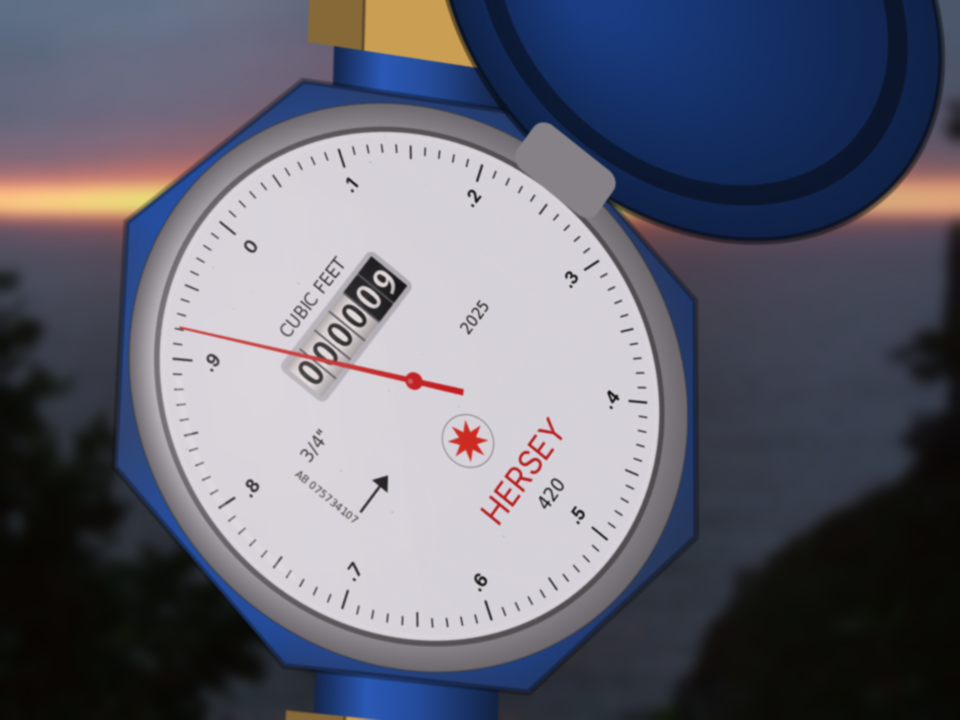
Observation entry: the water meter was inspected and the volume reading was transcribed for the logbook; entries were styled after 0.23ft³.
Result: 8.92ft³
